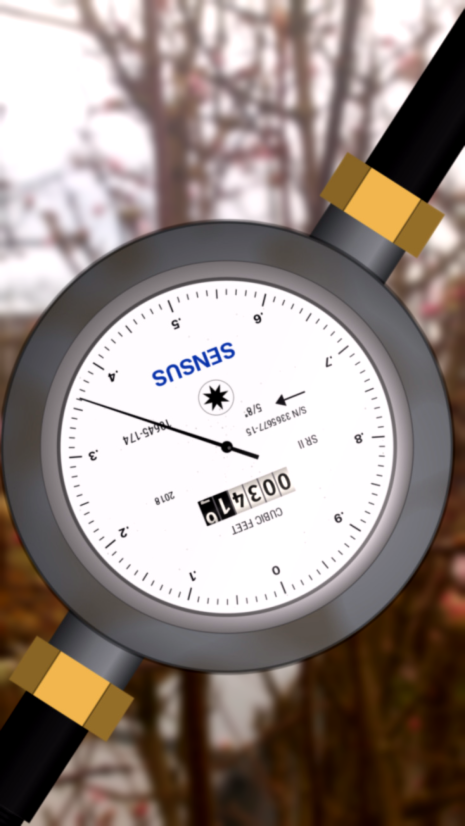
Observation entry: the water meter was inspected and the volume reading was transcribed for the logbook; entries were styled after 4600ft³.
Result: 3416.36ft³
